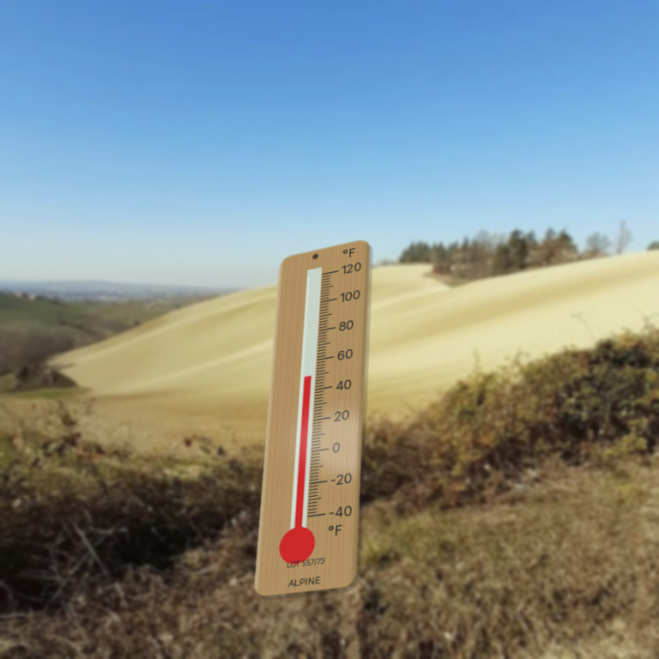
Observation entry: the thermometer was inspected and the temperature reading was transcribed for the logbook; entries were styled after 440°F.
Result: 50°F
